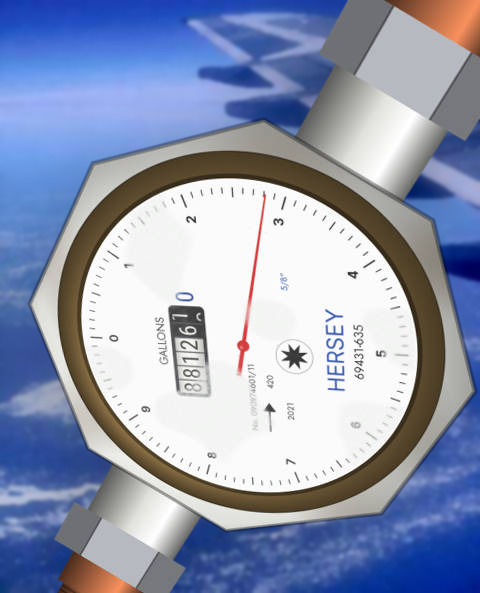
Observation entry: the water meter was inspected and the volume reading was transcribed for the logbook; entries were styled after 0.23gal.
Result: 8812612.8gal
